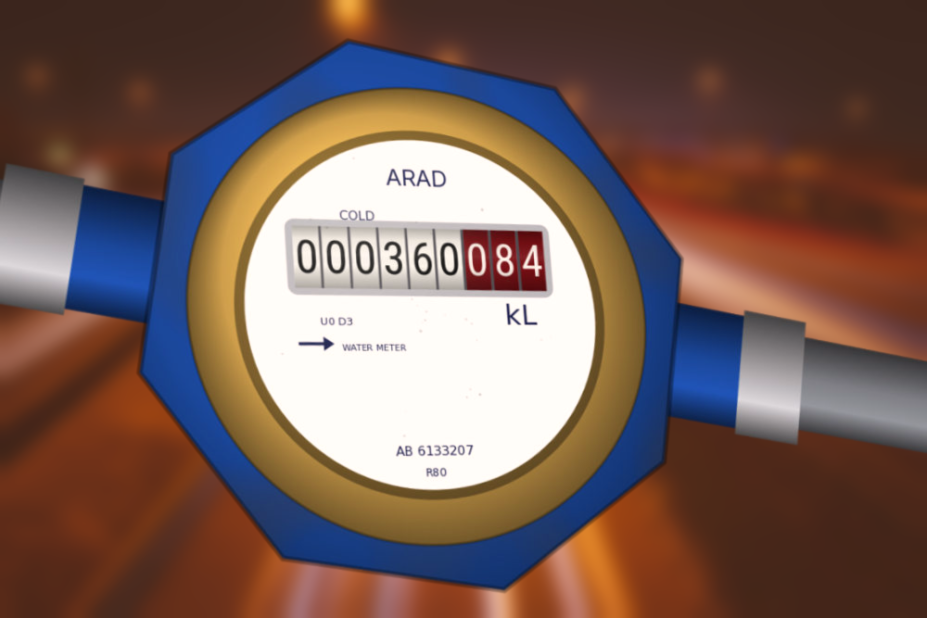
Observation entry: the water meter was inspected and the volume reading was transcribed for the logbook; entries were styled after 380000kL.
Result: 360.084kL
